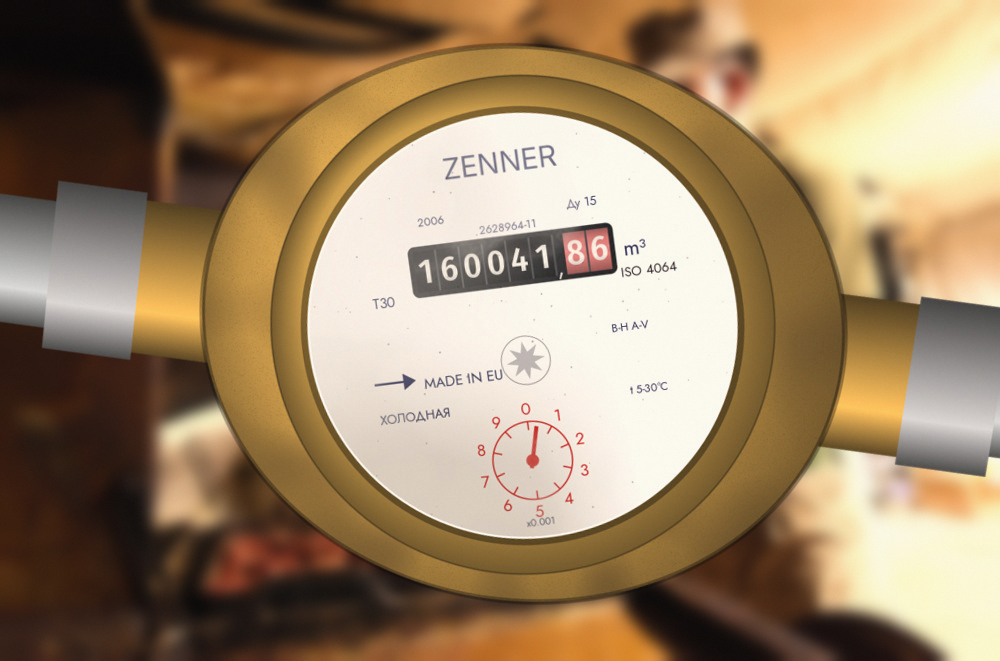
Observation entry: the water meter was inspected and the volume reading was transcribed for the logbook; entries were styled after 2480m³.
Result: 160041.860m³
